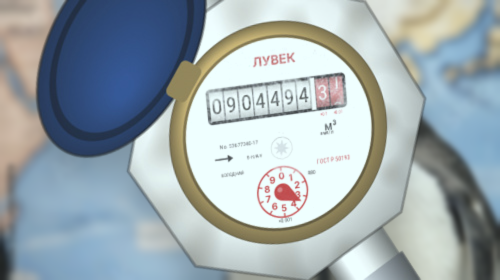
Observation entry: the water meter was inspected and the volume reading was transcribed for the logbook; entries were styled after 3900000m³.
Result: 904494.313m³
